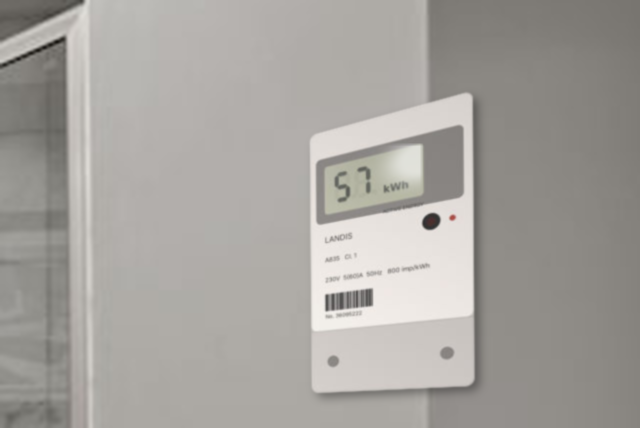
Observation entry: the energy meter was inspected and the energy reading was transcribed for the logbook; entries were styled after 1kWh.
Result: 57kWh
